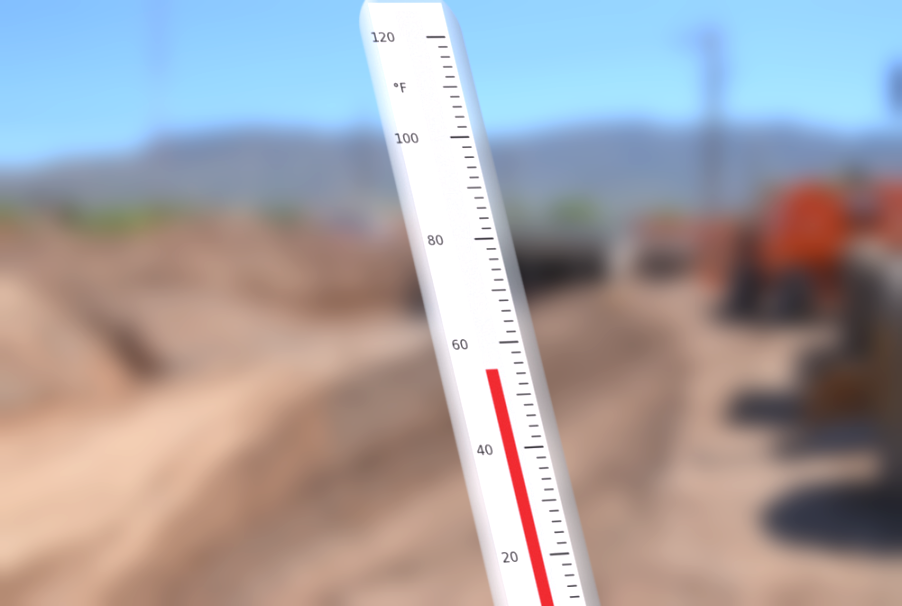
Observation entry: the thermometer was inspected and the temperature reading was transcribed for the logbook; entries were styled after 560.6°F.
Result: 55°F
